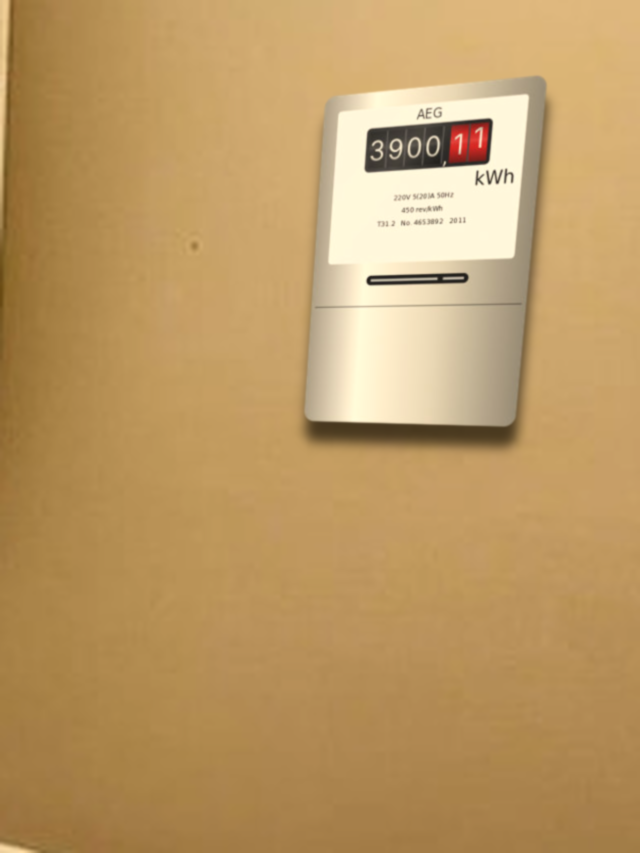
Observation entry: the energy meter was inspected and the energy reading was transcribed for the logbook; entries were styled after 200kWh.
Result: 3900.11kWh
